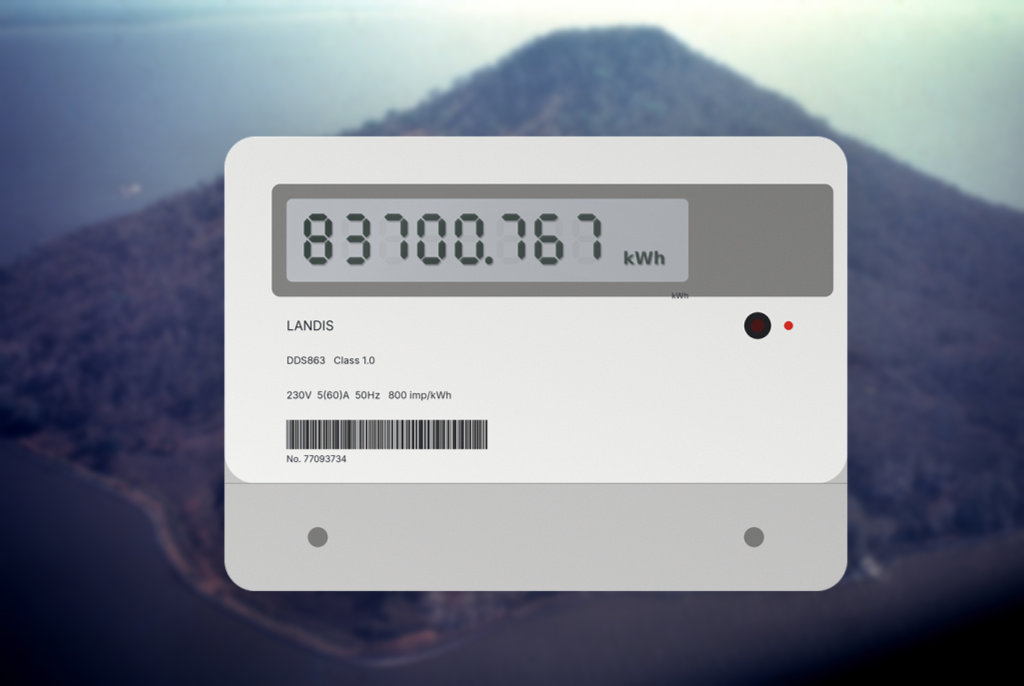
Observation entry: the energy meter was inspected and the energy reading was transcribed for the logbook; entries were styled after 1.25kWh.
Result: 83700.767kWh
